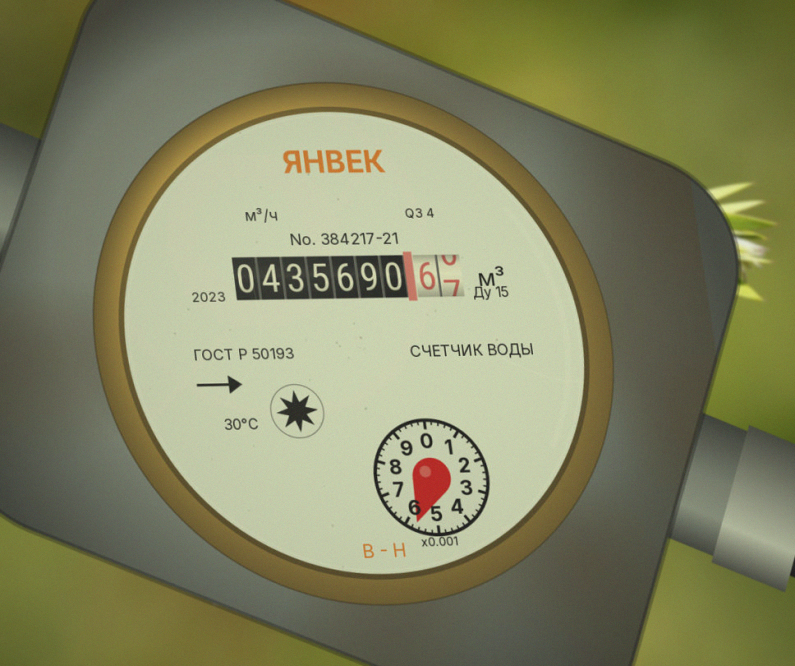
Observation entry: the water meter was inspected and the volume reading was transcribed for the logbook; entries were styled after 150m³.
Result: 435690.665m³
